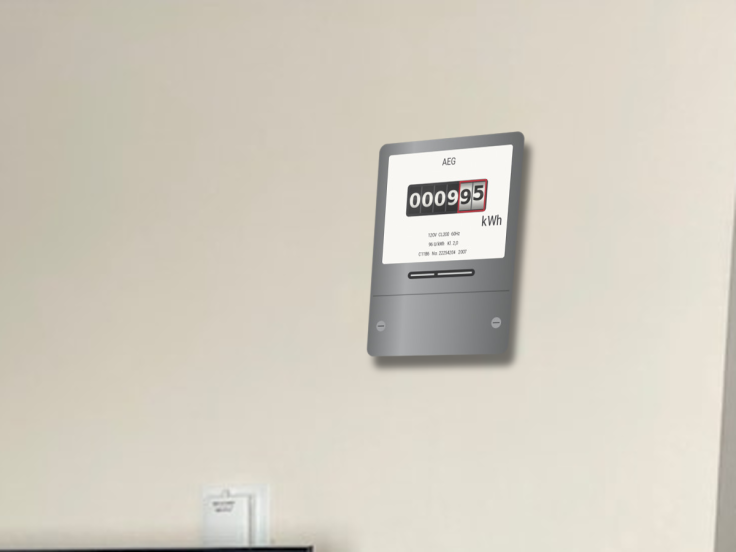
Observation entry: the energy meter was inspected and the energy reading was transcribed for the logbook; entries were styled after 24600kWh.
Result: 9.95kWh
